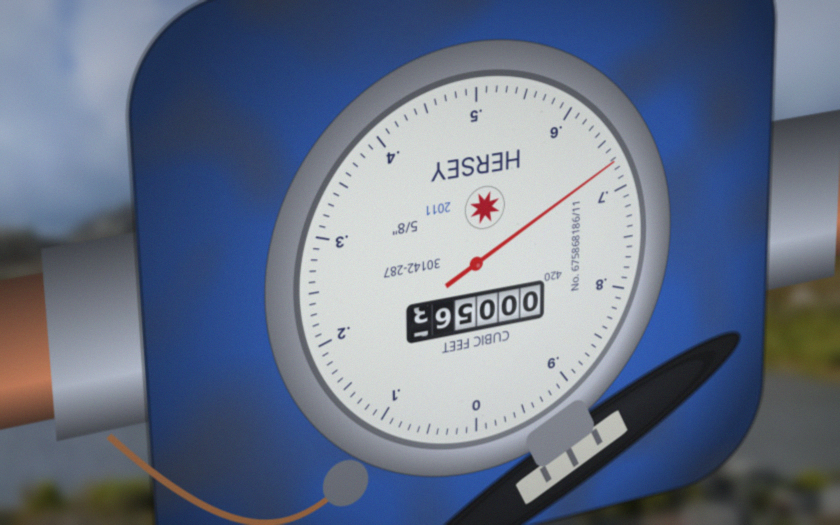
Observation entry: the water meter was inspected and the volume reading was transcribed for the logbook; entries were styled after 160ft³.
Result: 562.67ft³
